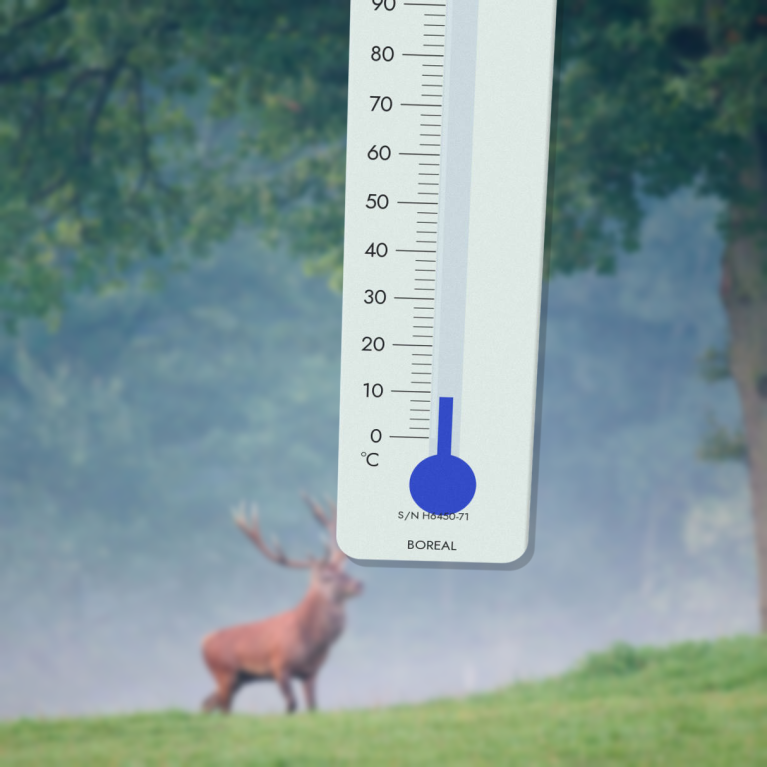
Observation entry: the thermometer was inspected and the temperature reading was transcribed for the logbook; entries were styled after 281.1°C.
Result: 9°C
